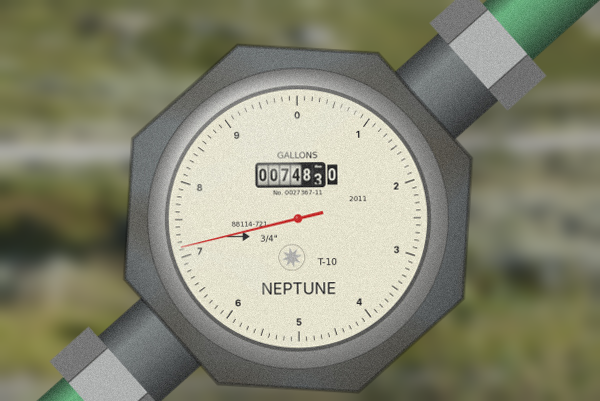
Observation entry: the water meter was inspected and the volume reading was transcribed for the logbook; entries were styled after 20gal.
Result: 74827.1gal
